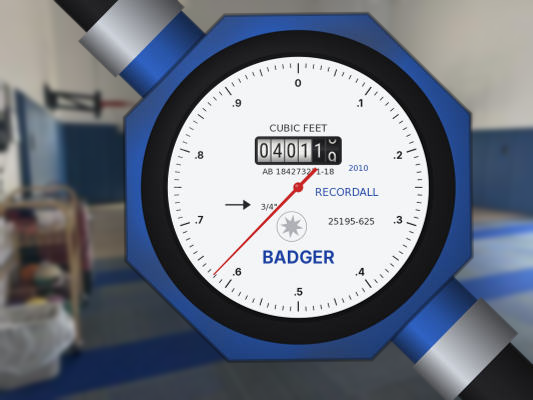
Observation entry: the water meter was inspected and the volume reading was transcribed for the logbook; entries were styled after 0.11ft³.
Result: 40118.62ft³
